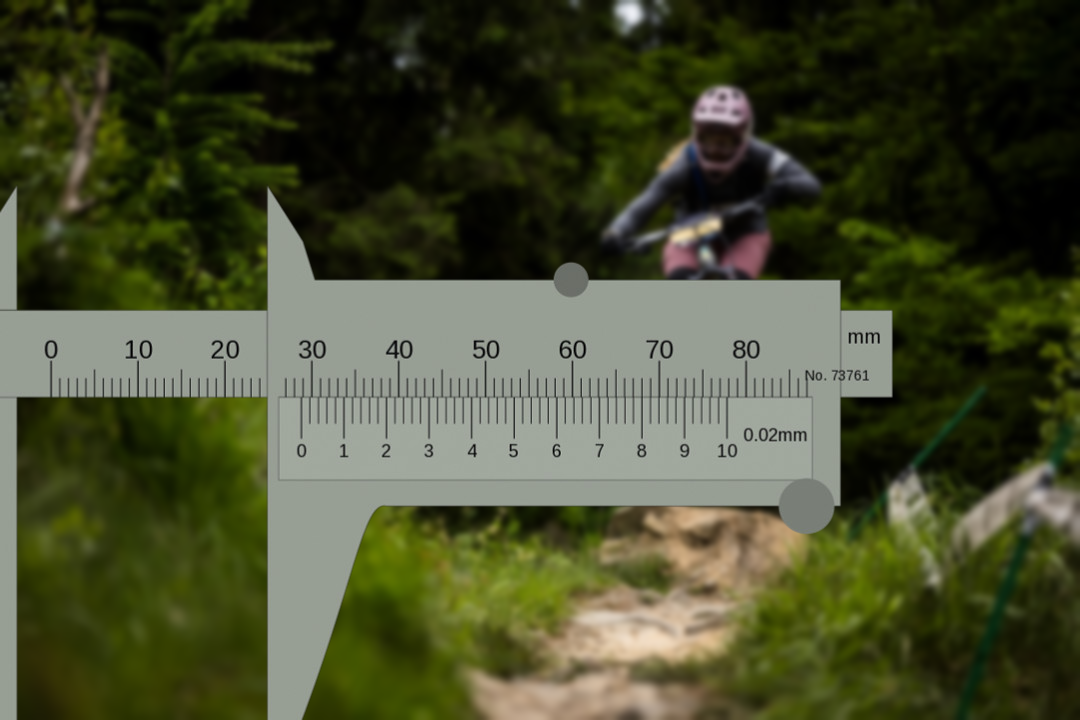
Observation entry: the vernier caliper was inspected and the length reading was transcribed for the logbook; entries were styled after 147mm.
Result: 28.8mm
